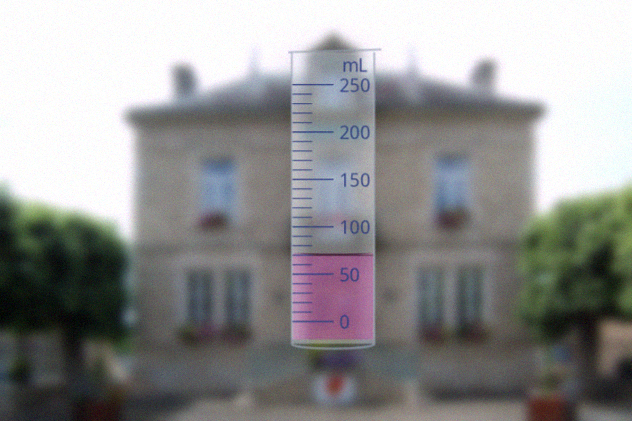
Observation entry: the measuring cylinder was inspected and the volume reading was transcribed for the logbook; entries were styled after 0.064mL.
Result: 70mL
